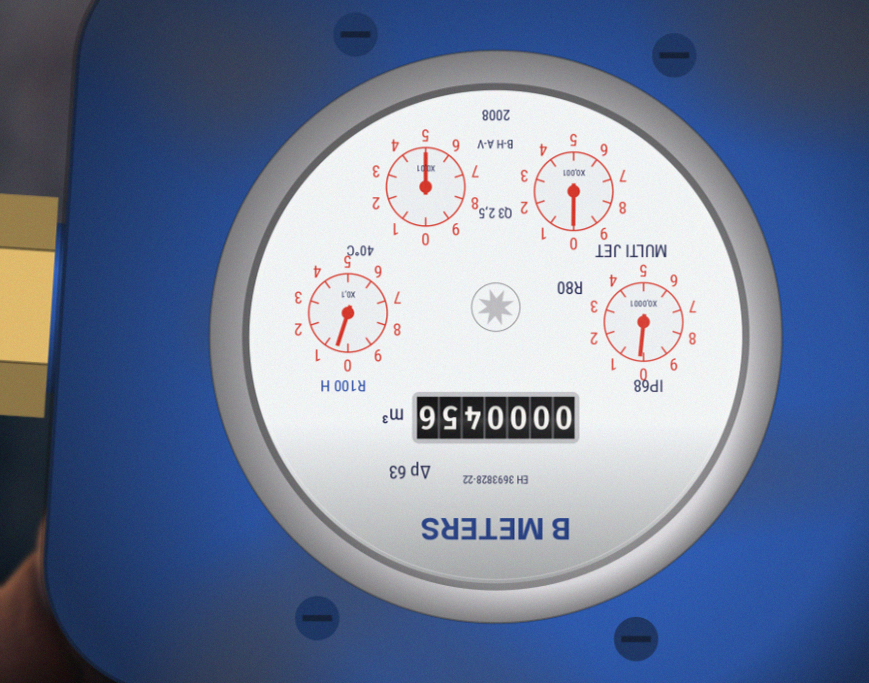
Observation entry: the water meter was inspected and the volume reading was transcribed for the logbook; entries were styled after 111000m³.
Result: 456.0500m³
